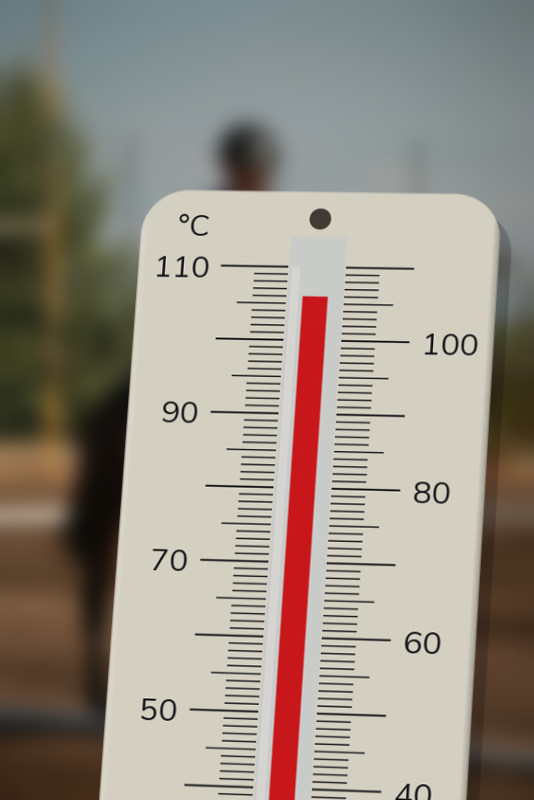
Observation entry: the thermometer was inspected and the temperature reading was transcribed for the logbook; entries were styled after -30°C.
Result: 106°C
